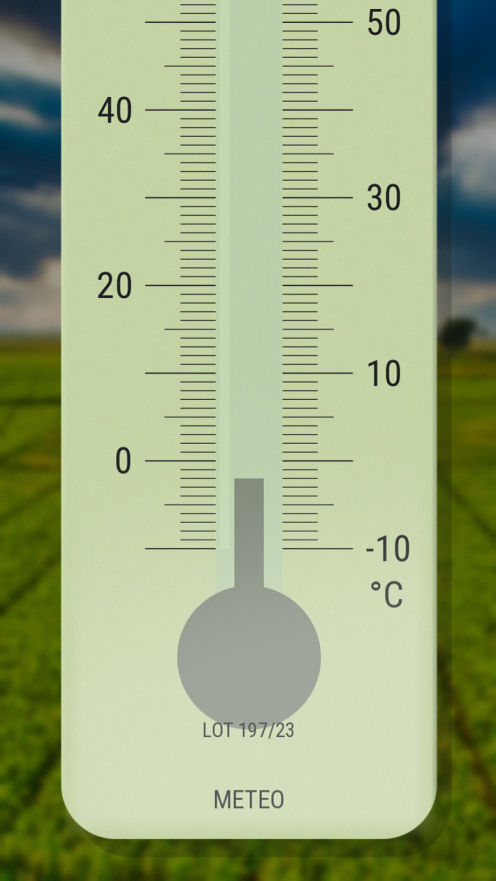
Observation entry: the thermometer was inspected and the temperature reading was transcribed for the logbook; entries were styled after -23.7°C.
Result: -2°C
